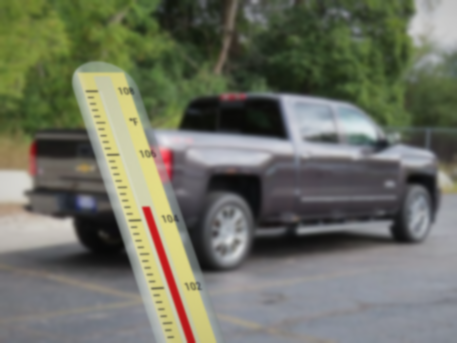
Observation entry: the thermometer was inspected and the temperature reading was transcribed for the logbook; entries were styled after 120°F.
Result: 104.4°F
